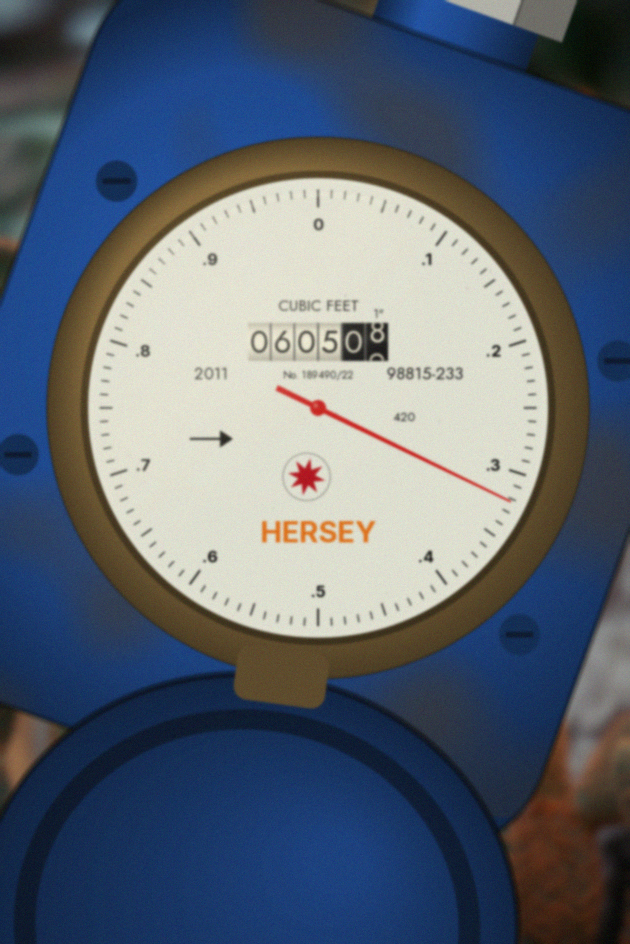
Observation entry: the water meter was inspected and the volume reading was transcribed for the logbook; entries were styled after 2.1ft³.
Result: 60508.32ft³
